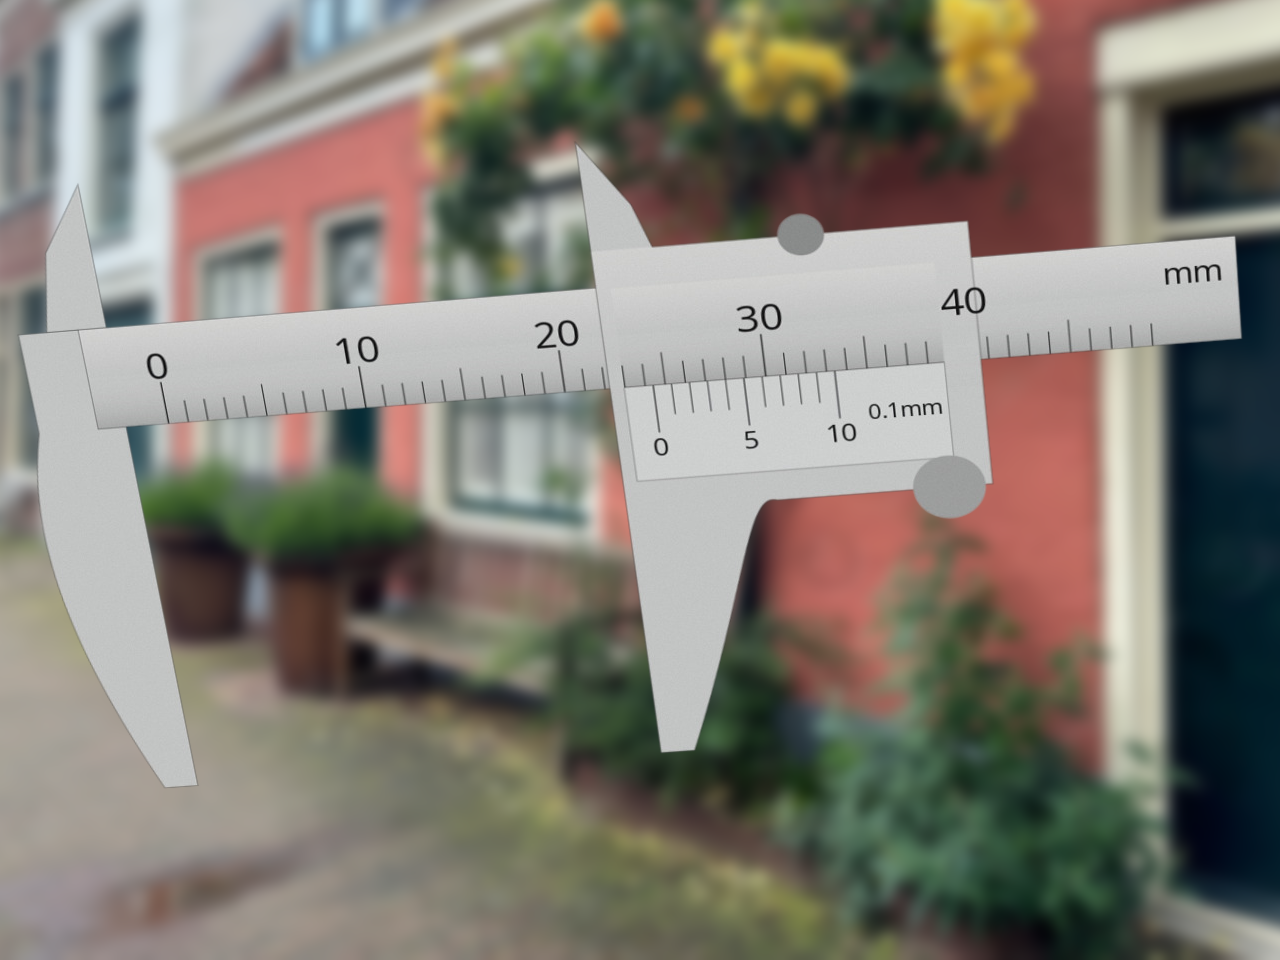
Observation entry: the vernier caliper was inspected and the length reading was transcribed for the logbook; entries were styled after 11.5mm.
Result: 24.4mm
